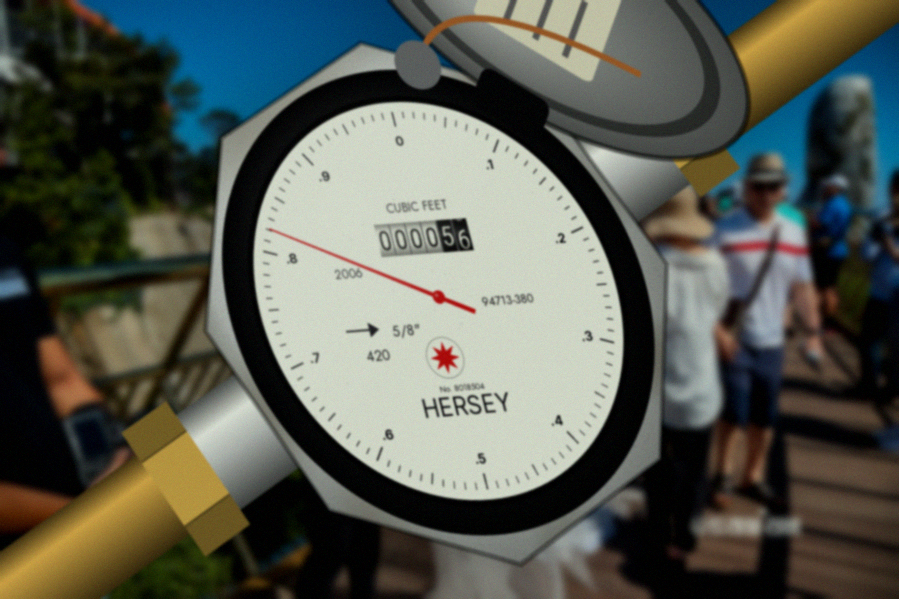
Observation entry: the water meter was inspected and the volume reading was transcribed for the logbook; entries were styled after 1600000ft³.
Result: 55.82ft³
